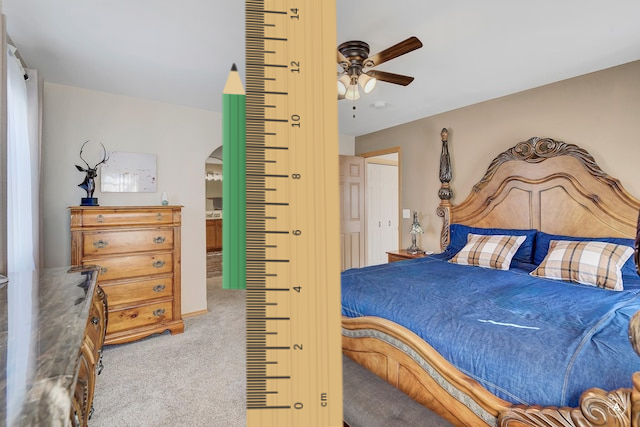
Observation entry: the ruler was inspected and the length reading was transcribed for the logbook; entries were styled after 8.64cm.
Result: 8cm
